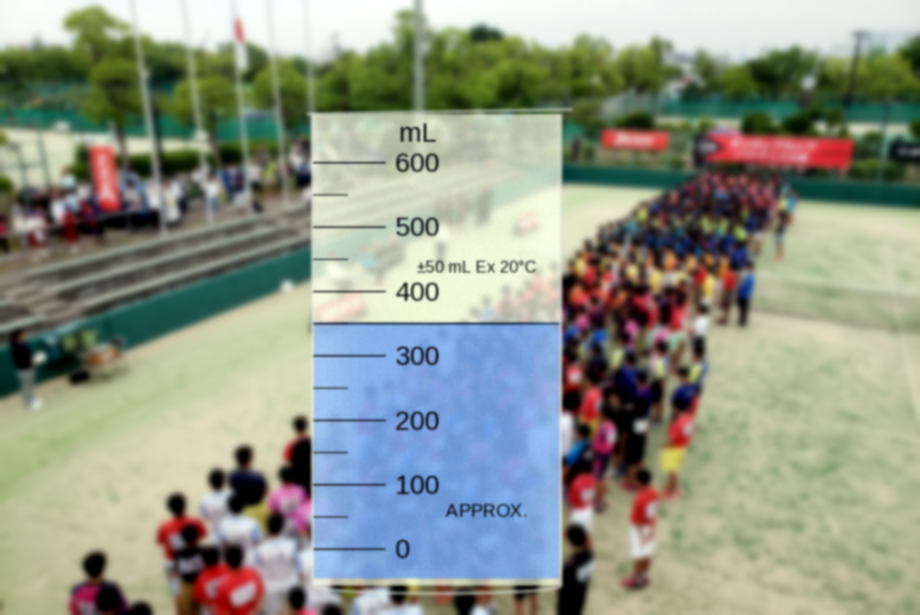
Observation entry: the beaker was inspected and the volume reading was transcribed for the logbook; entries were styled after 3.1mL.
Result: 350mL
